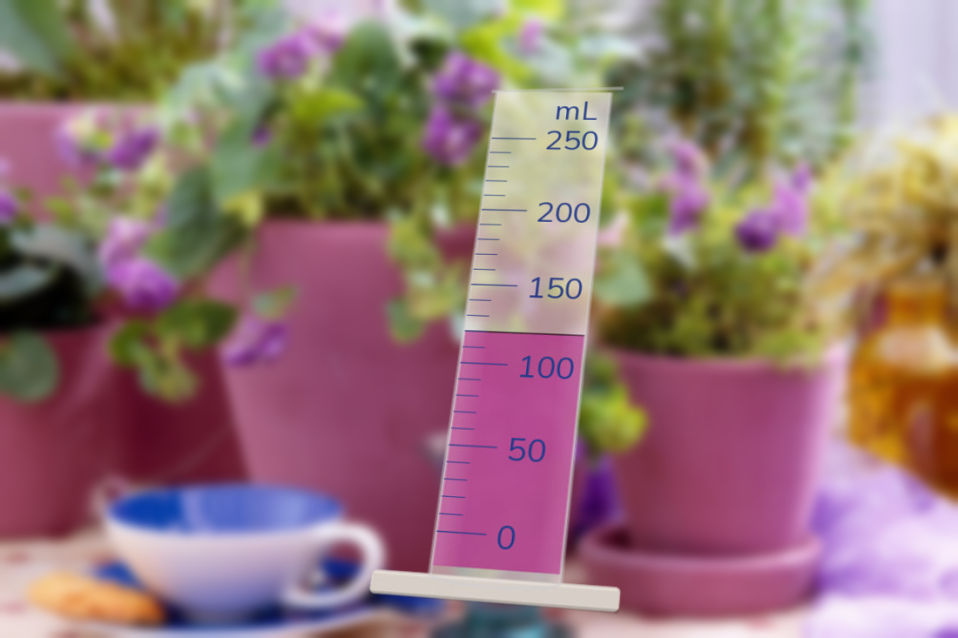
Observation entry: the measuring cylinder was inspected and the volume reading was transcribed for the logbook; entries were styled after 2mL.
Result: 120mL
